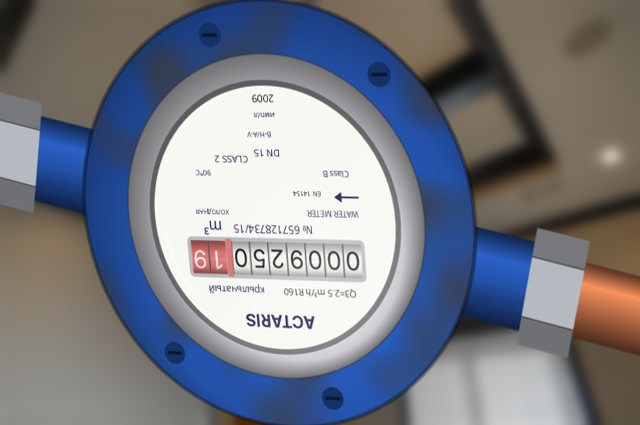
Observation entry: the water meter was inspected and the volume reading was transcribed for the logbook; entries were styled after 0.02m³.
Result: 9250.19m³
